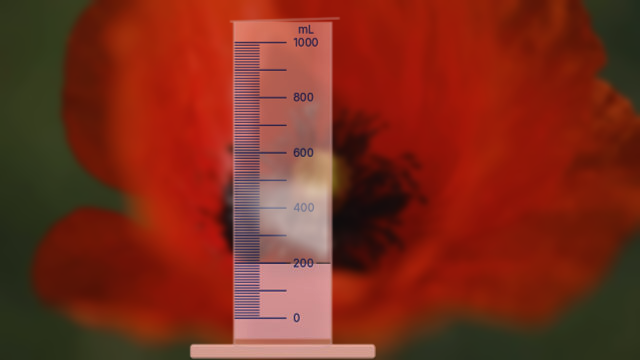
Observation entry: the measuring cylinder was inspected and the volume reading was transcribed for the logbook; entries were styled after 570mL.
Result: 200mL
